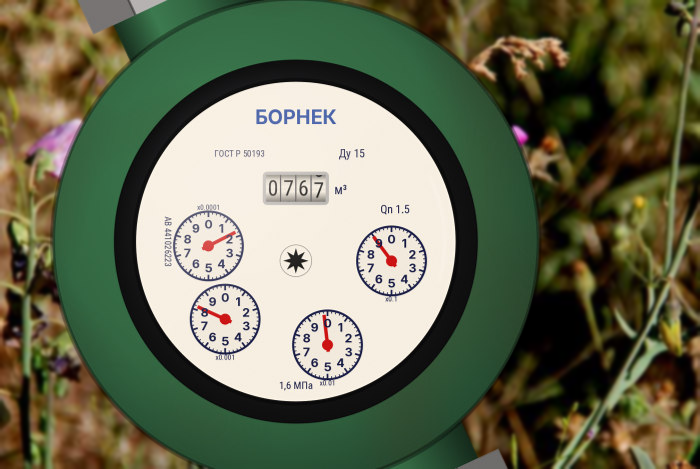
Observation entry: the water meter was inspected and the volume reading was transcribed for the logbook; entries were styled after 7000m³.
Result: 766.8981m³
